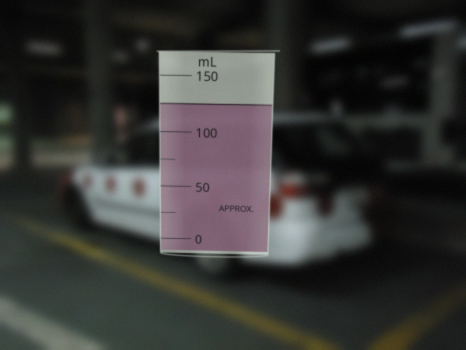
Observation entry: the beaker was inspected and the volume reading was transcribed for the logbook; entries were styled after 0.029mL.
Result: 125mL
